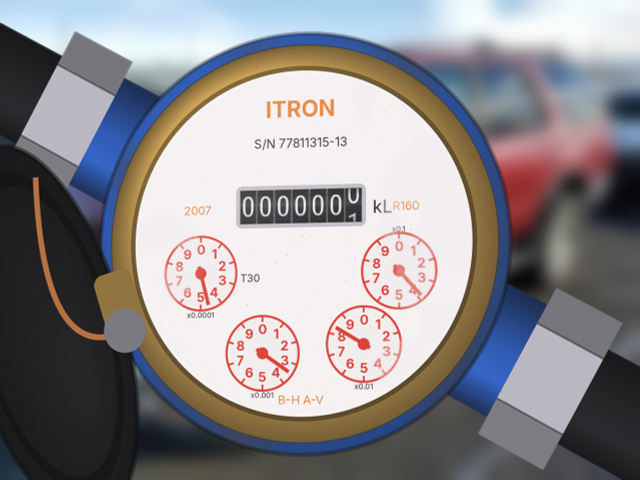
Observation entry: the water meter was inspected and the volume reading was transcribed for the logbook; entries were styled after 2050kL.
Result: 0.3834kL
